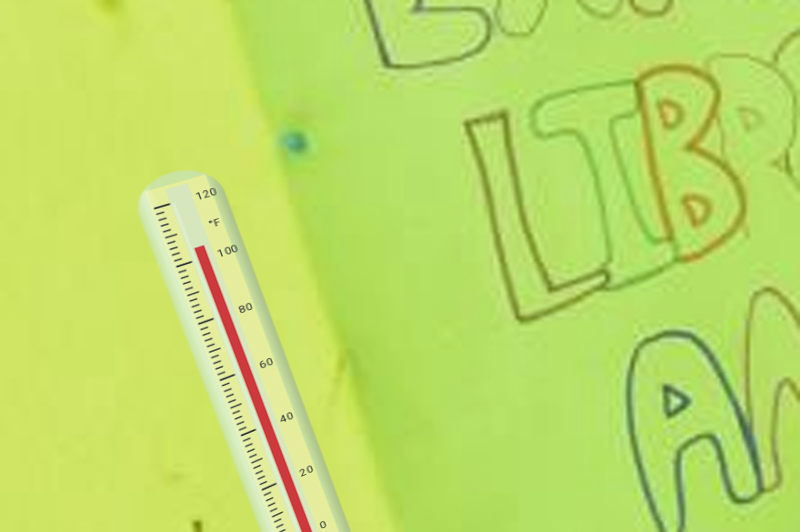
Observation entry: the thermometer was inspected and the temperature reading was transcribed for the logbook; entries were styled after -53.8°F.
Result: 104°F
